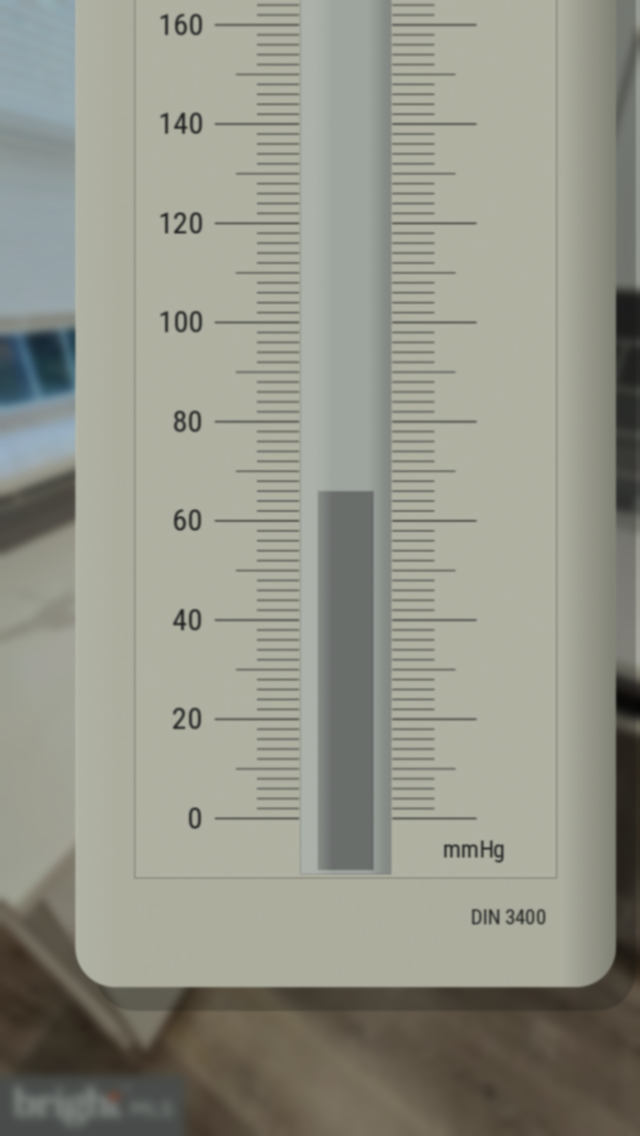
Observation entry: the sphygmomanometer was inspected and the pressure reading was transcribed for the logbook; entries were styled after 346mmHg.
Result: 66mmHg
